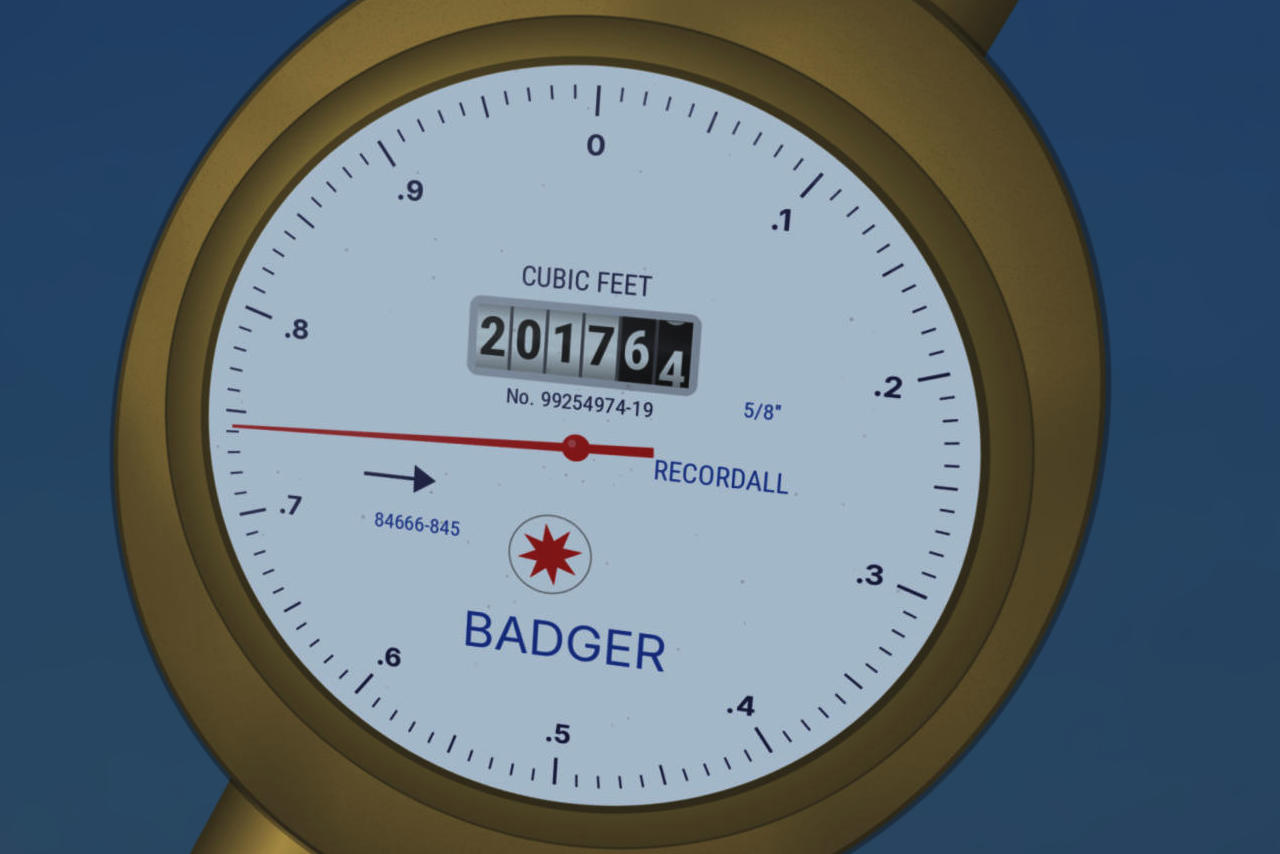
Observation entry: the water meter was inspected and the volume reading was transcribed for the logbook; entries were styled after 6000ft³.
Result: 201763.74ft³
